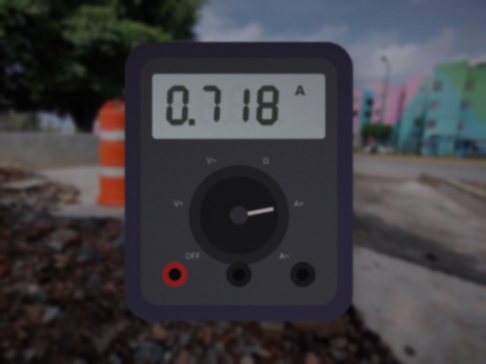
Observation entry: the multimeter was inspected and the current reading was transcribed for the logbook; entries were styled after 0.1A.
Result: 0.718A
